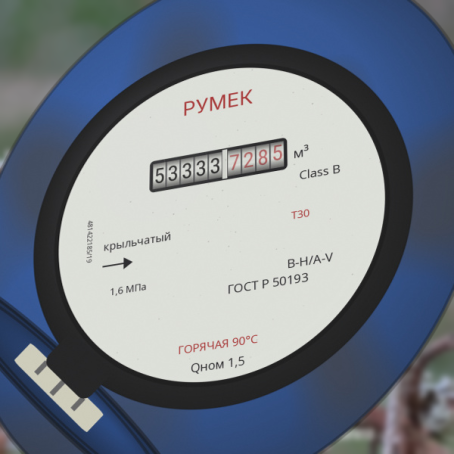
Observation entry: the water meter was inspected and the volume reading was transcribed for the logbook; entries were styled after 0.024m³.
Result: 53333.7285m³
